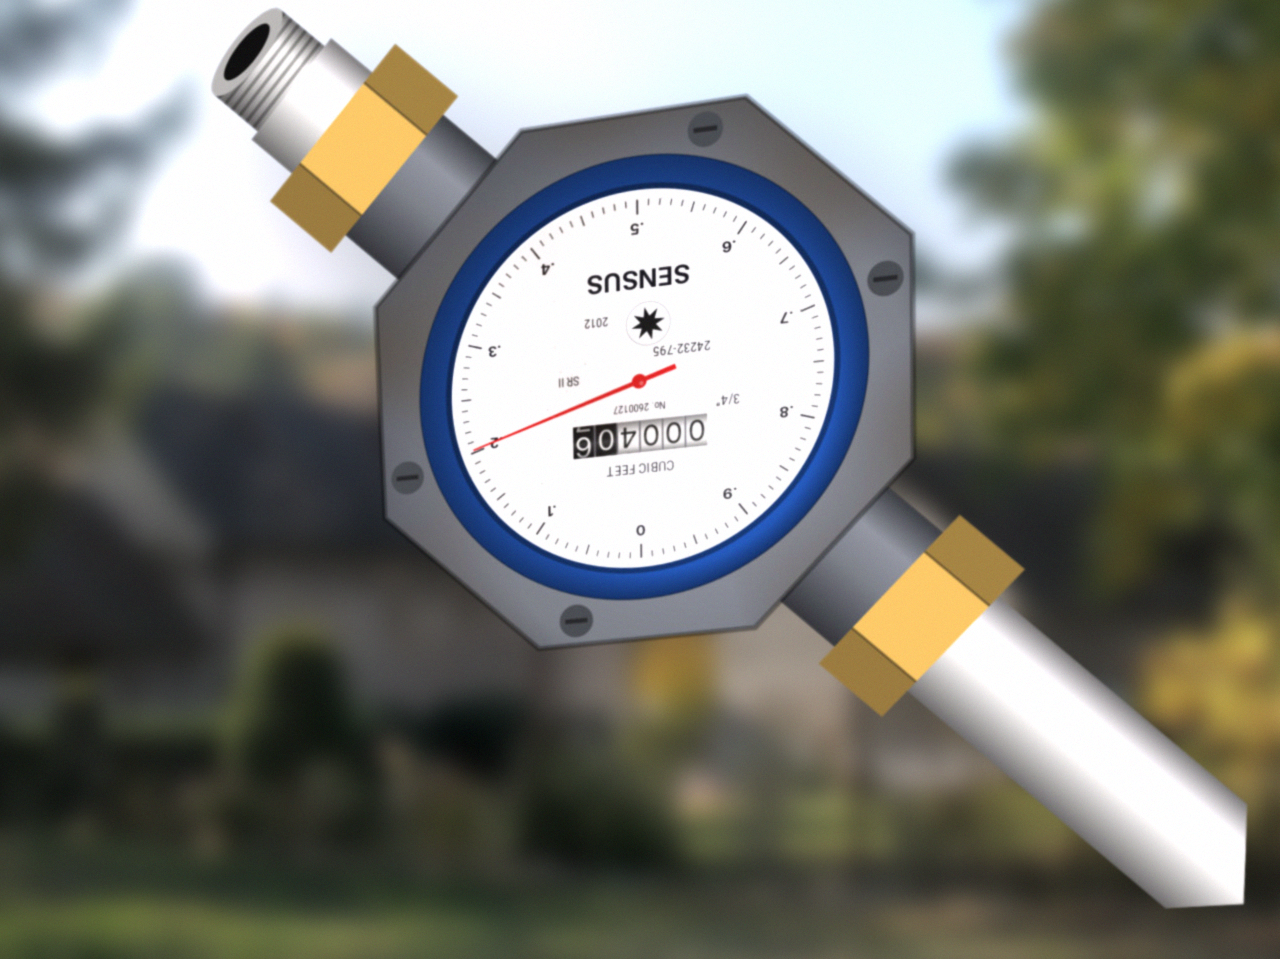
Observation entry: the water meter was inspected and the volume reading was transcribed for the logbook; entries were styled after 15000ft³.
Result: 406.20ft³
